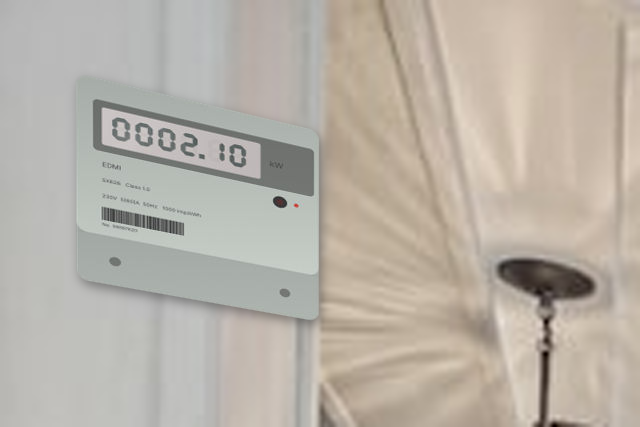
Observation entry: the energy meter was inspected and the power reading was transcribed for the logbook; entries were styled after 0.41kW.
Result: 2.10kW
